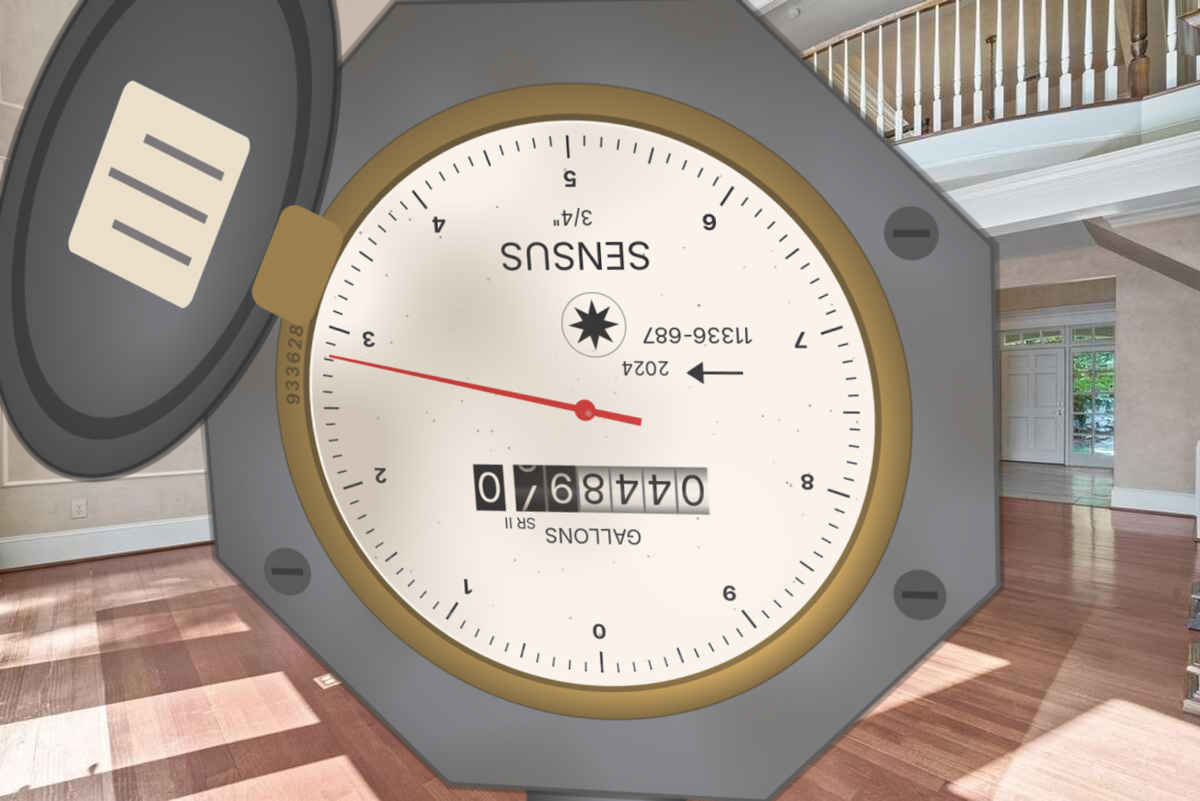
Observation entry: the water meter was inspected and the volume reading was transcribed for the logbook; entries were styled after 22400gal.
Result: 448972.8gal
